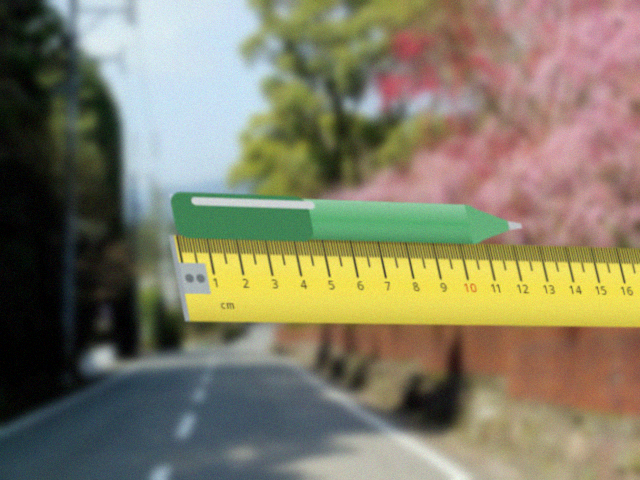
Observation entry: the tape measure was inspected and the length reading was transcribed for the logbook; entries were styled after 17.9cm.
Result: 12.5cm
